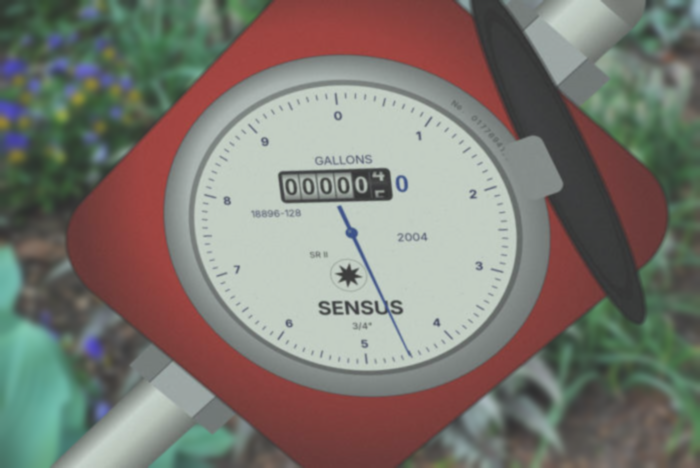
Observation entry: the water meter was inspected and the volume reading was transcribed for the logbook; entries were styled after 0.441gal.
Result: 44.5gal
